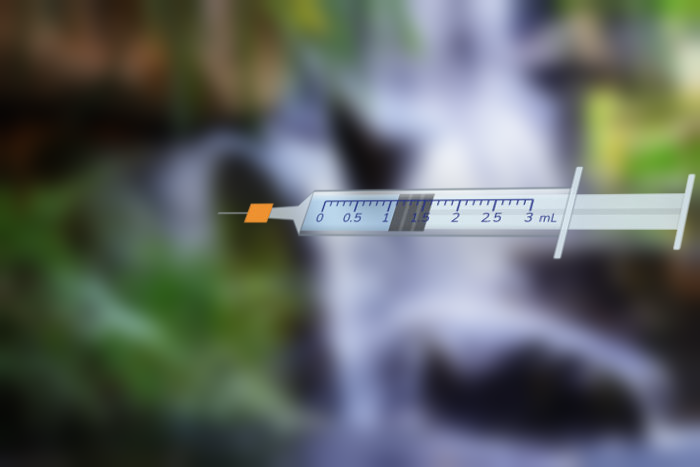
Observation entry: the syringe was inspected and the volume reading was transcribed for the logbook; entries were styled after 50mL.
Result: 1.1mL
